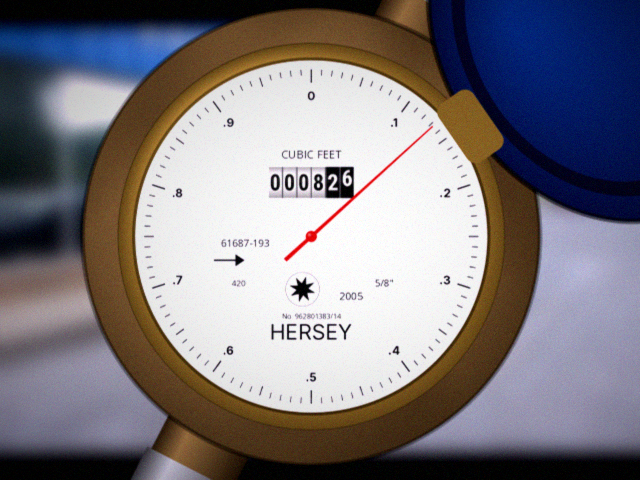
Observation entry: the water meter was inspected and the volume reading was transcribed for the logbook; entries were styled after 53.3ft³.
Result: 826.13ft³
